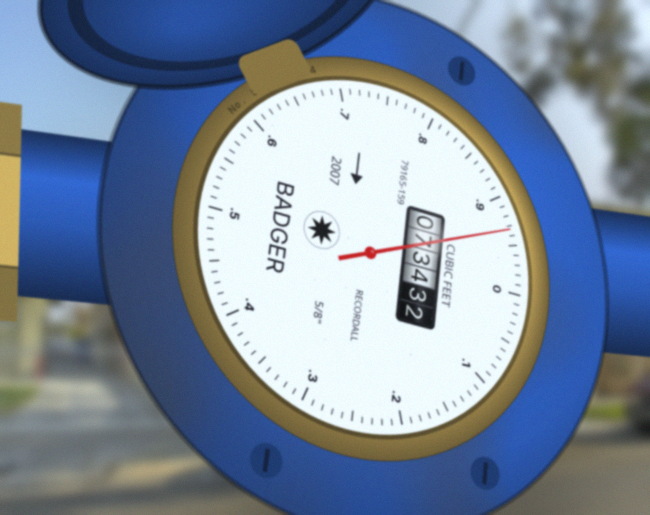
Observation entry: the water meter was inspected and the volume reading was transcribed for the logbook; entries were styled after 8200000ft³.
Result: 73431.93ft³
